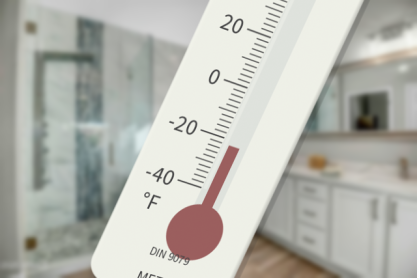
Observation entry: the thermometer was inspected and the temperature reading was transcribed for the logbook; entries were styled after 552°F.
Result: -22°F
